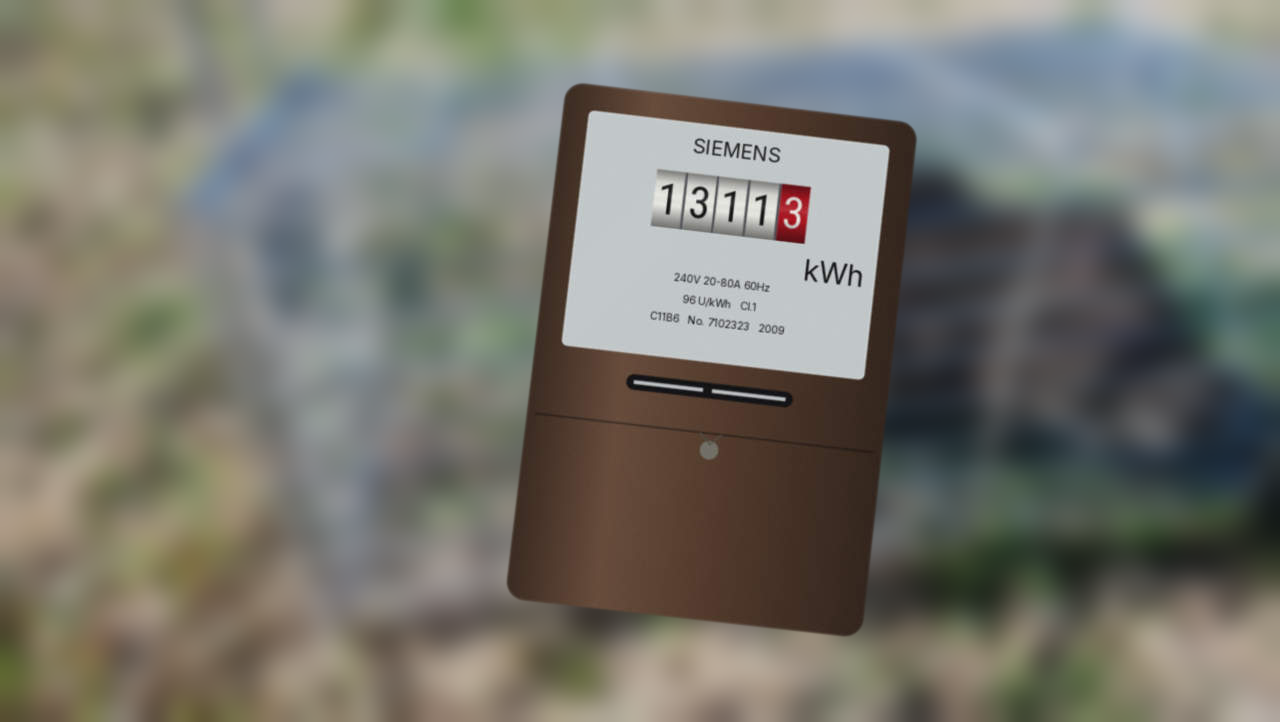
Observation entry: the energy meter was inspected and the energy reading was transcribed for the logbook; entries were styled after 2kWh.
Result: 1311.3kWh
